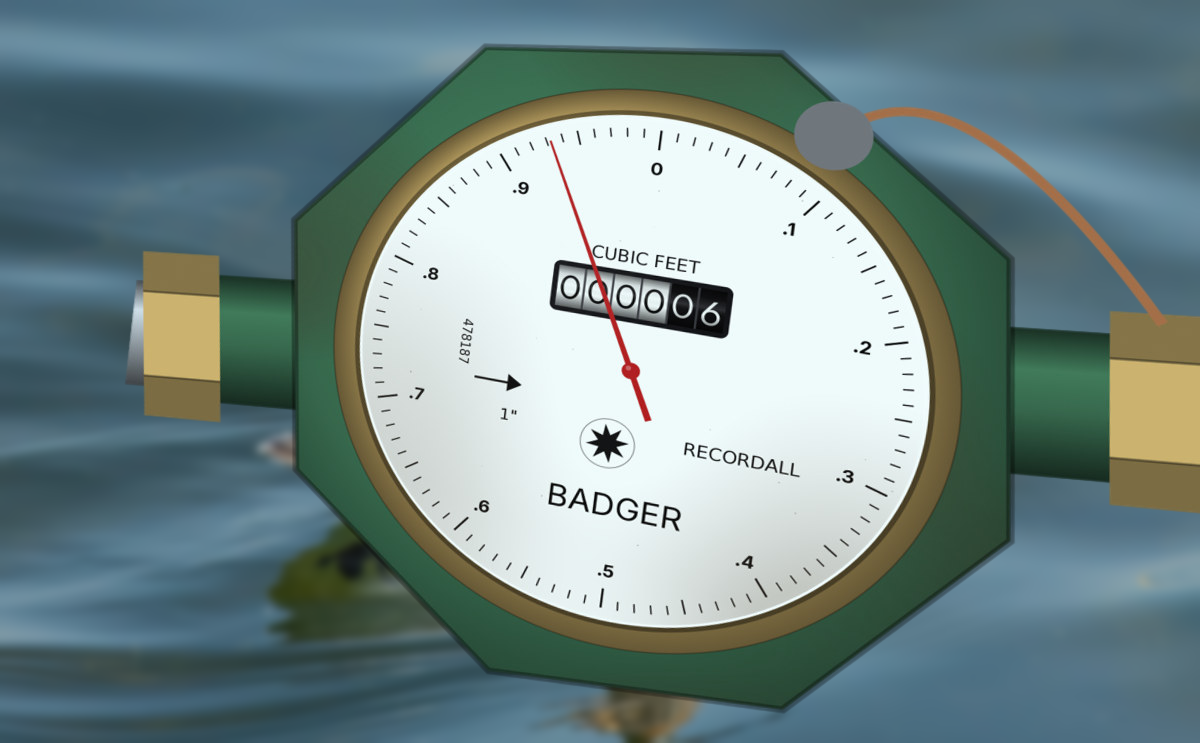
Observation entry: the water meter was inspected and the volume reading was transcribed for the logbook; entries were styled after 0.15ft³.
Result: 5.93ft³
